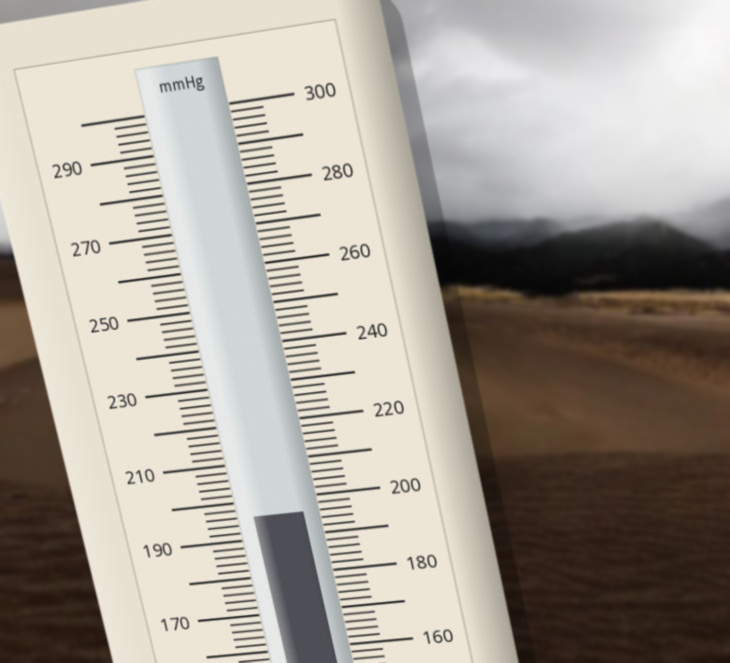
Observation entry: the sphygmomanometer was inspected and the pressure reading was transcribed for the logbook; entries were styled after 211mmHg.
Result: 196mmHg
